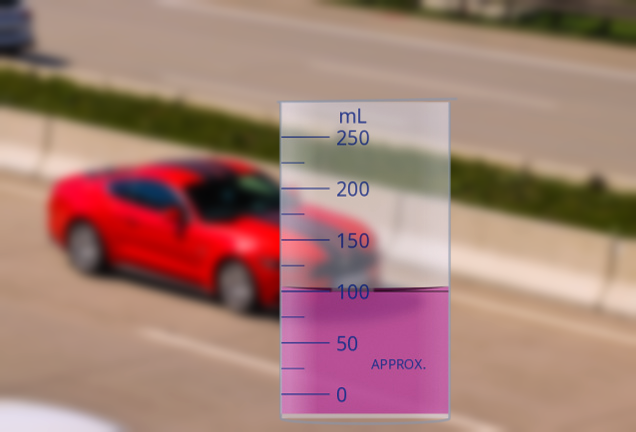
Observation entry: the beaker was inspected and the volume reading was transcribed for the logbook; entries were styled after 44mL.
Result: 100mL
